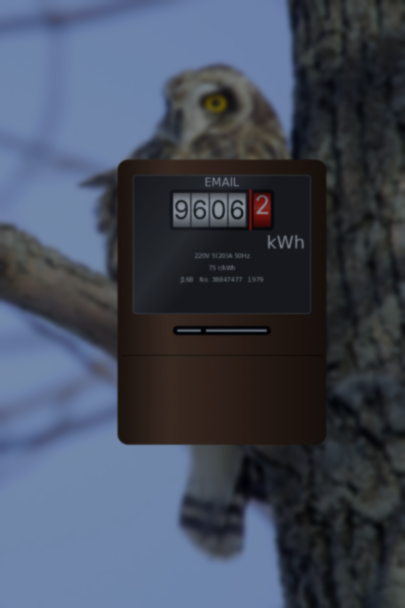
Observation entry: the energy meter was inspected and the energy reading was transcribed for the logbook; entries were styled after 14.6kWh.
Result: 9606.2kWh
